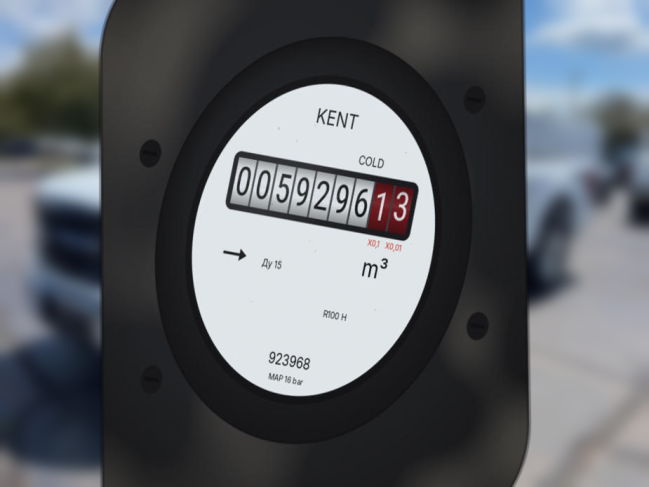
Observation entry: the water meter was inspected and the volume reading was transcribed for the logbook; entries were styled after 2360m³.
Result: 59296.13m³
